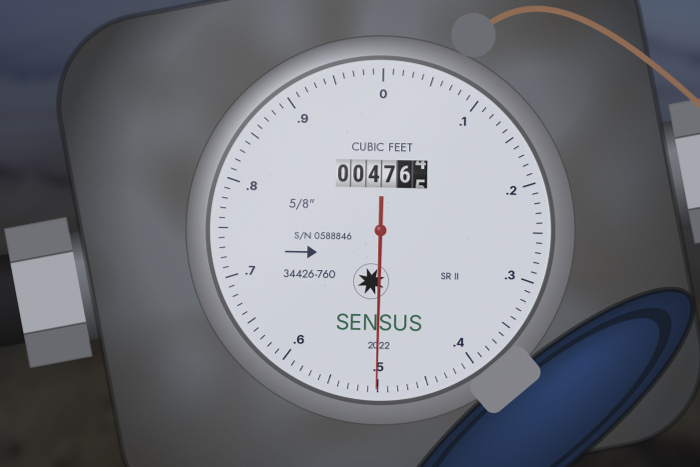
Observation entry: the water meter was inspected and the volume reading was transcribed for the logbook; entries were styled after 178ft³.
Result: 4764.50ft³
